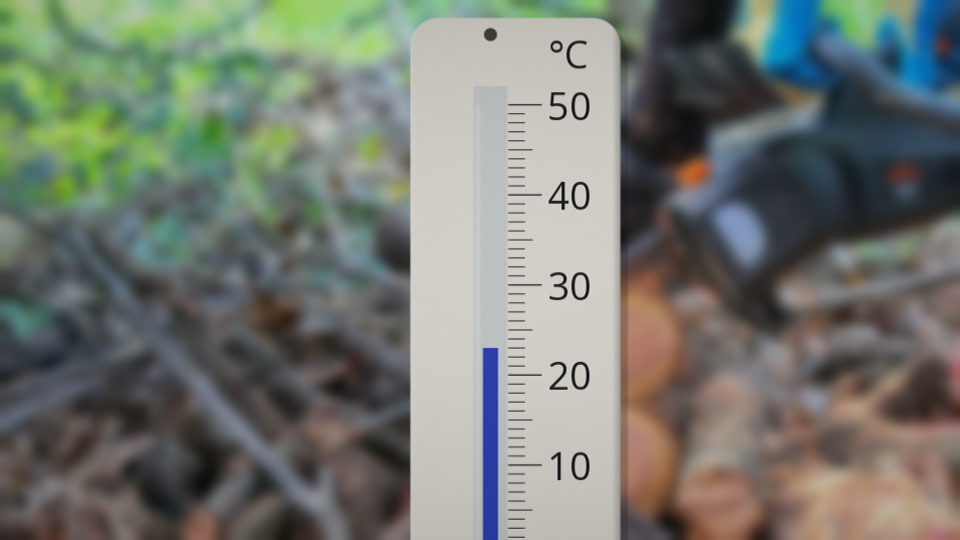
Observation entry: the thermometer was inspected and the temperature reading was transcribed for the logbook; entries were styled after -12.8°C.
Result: 23°C
